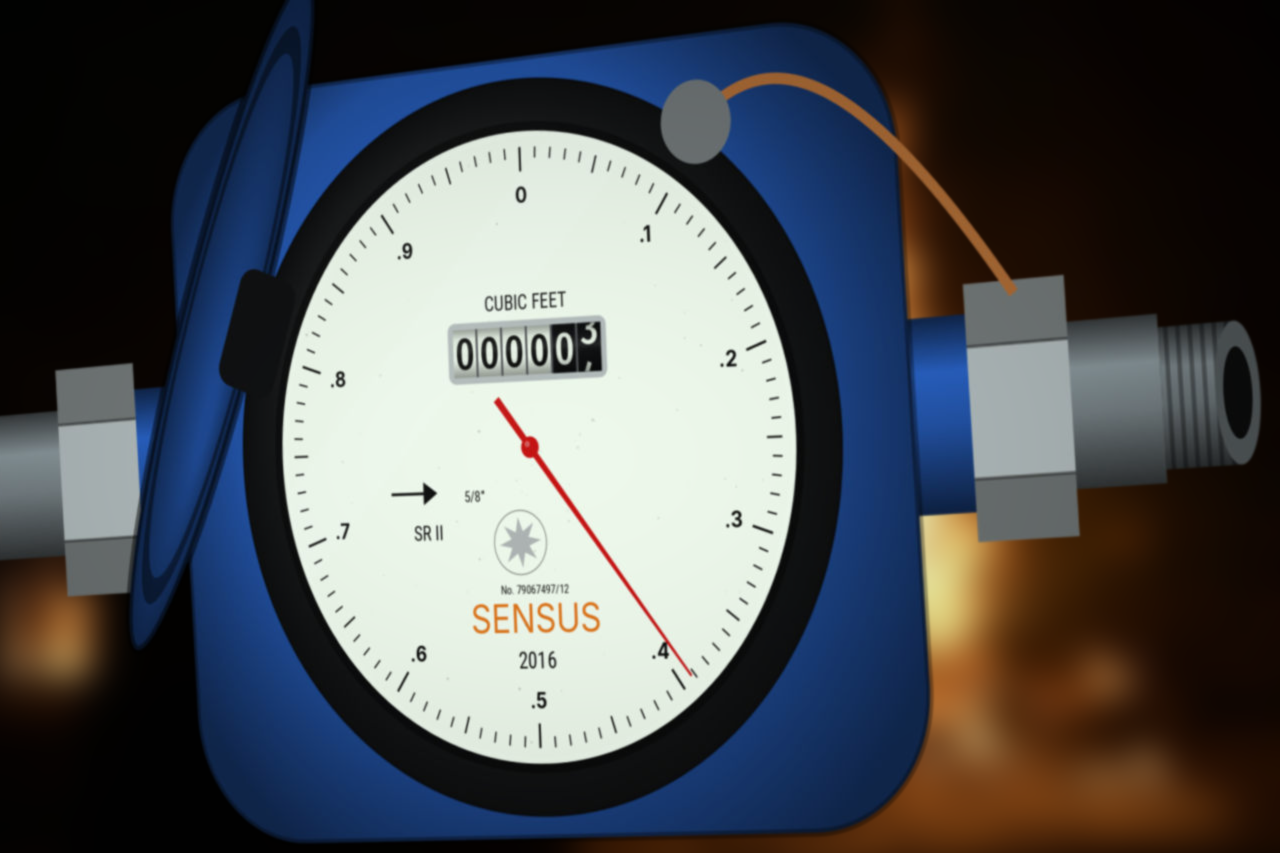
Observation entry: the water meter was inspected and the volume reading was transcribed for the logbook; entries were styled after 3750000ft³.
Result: 3.39ft³
